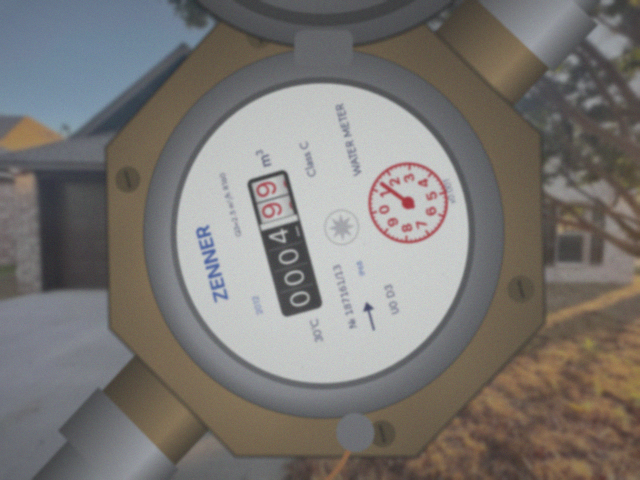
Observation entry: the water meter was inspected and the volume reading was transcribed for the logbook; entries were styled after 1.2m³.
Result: 4.991m³
